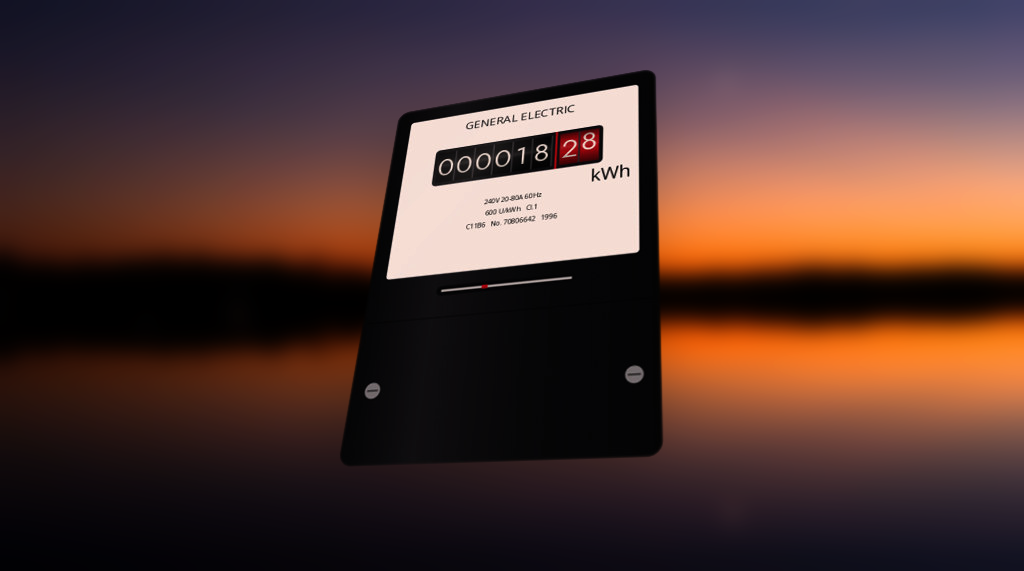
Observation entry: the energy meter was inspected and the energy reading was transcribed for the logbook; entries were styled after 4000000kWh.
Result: 18.28kWh
